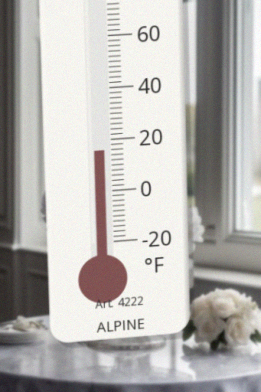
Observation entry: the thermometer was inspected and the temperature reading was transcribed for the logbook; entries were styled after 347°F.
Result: 16°F
